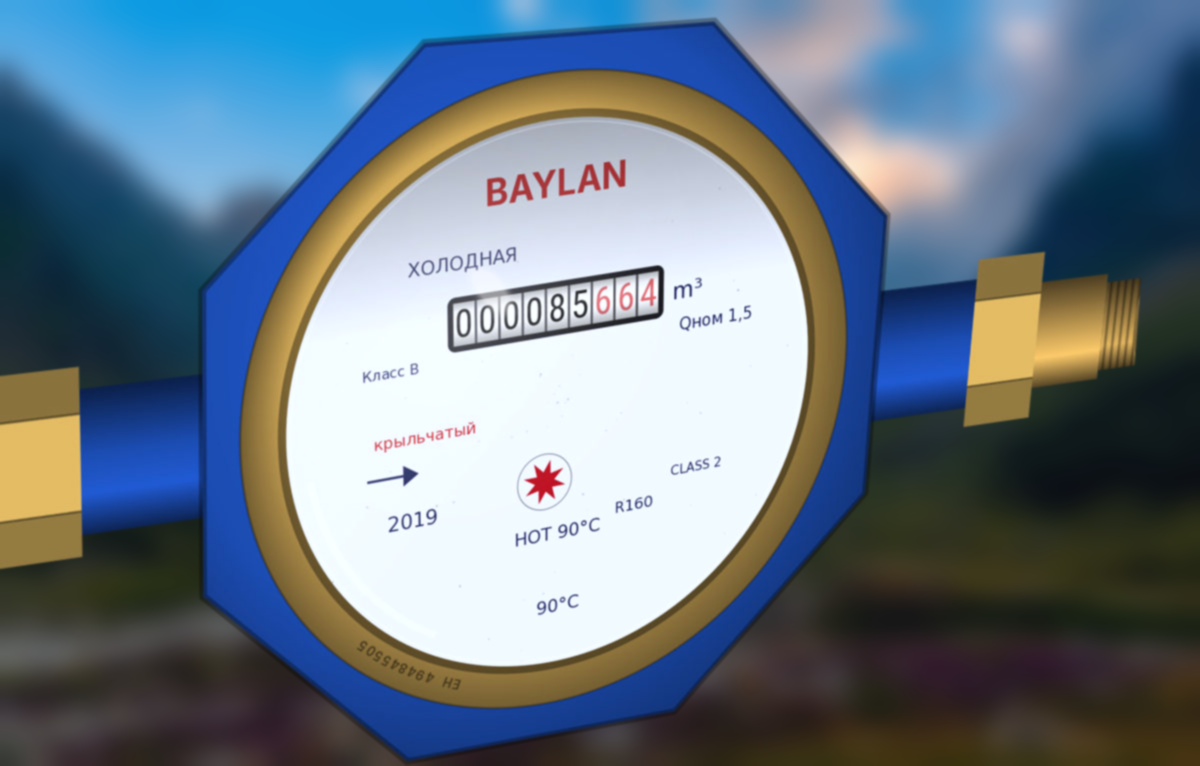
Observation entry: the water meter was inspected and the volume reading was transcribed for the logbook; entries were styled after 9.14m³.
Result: 85.664m³
